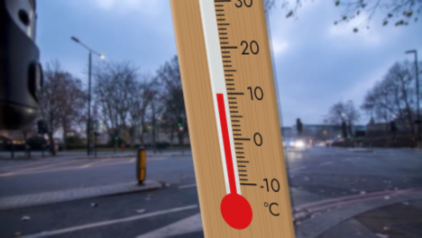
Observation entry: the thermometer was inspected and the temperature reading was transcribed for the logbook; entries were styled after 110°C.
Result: 10°C
